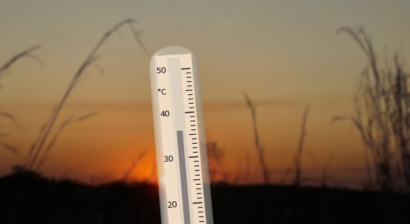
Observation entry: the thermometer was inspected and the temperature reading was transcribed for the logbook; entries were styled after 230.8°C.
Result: 36°C
